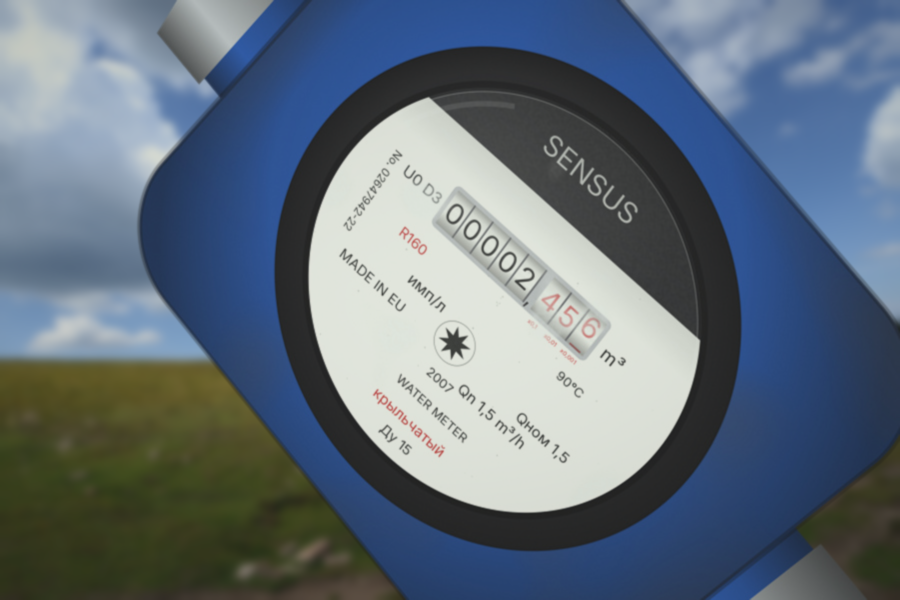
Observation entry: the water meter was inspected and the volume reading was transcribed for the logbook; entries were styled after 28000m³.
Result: 2.456m³
